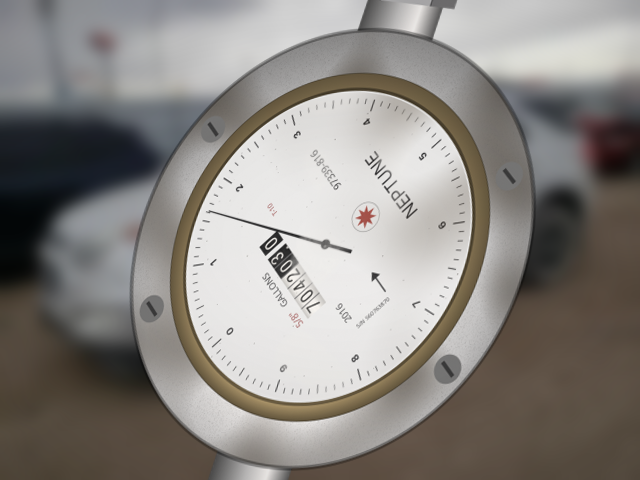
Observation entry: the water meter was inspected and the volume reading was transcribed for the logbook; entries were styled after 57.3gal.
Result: 7042031.6gal
